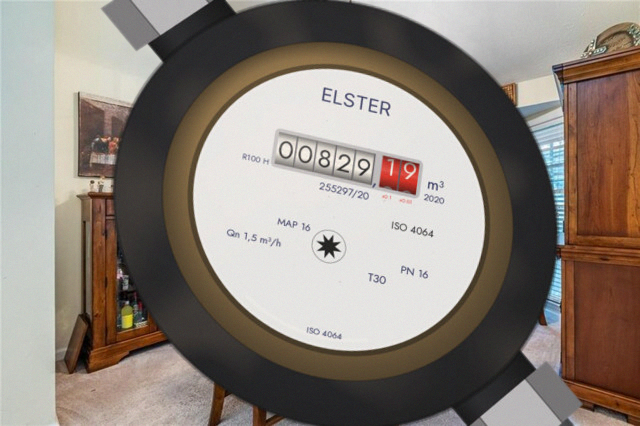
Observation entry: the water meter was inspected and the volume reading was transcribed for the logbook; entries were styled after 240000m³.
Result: 829.19m³
